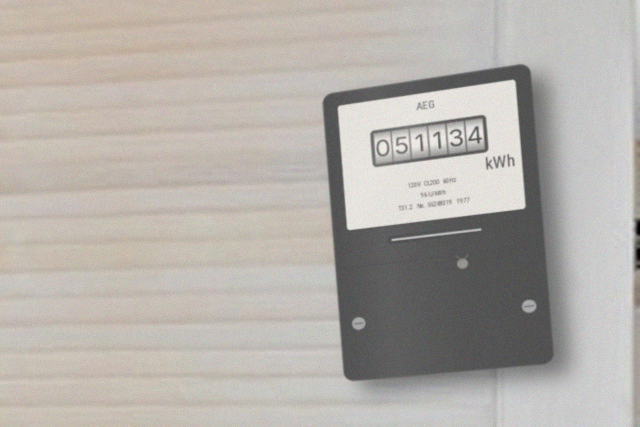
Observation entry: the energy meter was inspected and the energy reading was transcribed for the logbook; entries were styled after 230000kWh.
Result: 51134kWh
